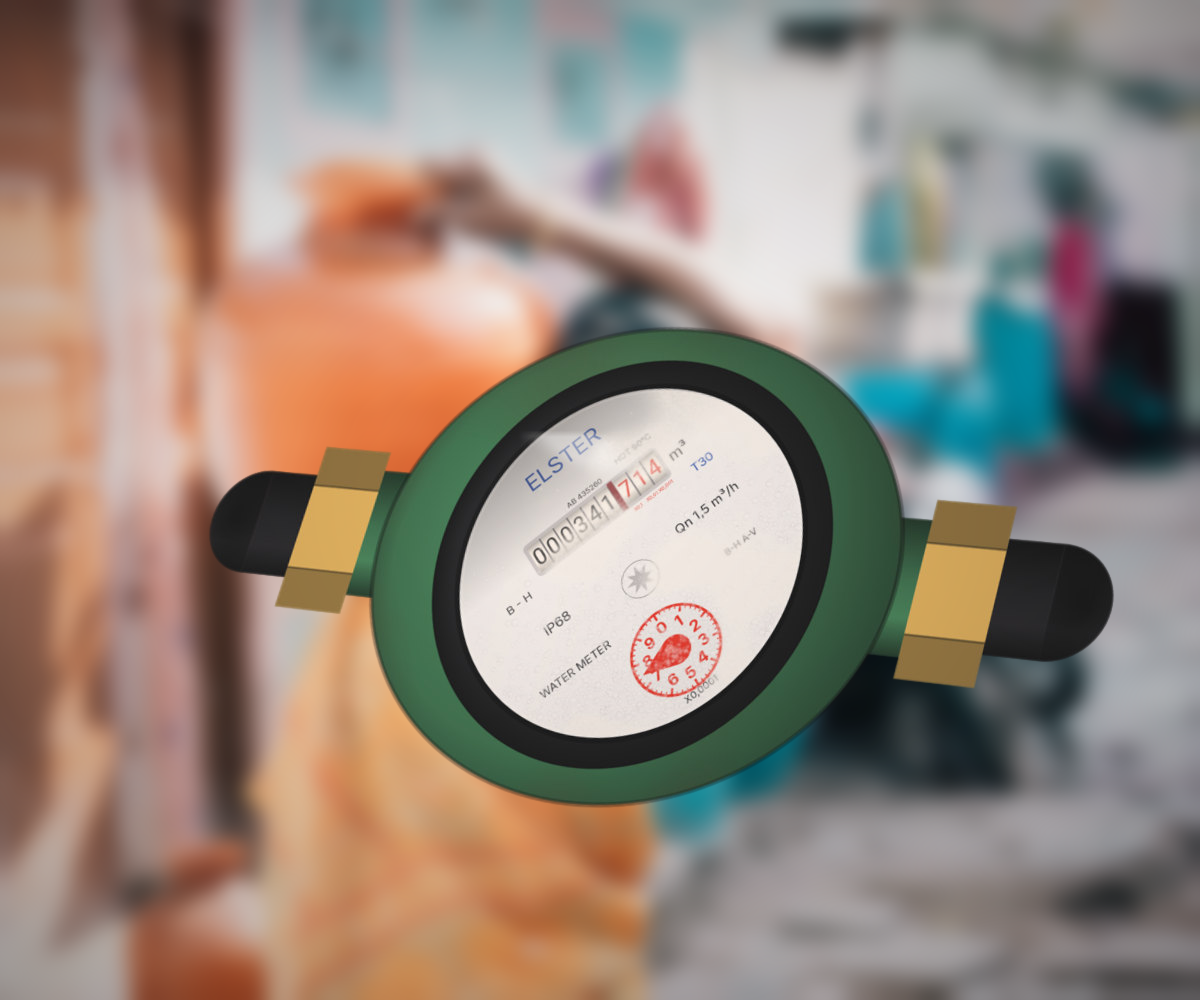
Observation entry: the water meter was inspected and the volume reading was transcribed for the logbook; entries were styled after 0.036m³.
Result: 341.7147m³
